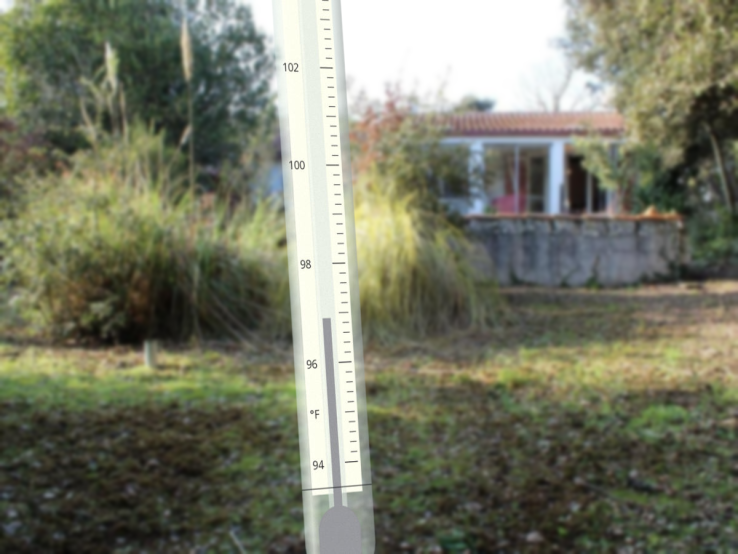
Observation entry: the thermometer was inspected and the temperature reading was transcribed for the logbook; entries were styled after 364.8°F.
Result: 96.9°F
